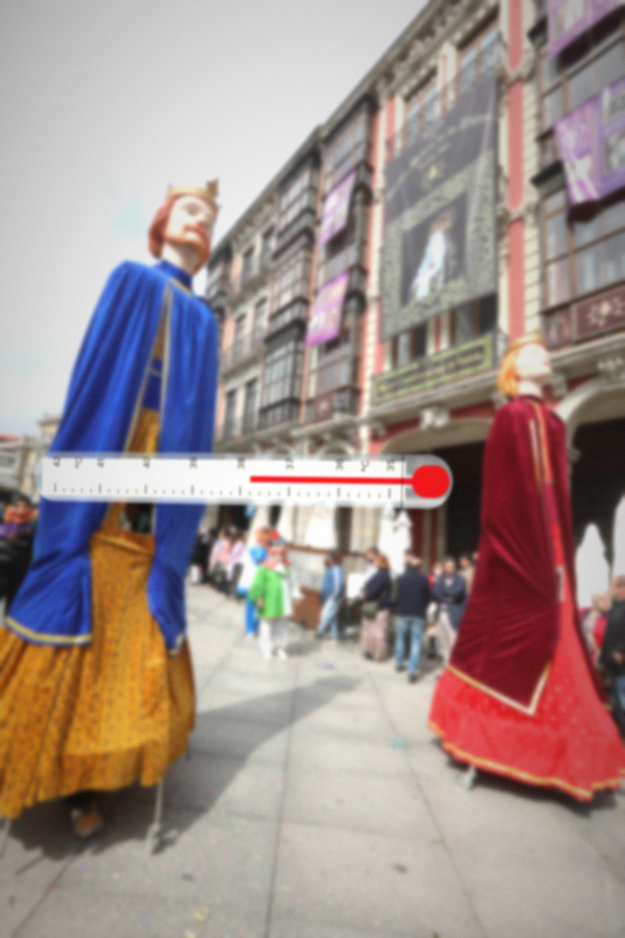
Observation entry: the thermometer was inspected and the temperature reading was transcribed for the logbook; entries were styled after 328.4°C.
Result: 37.8°C
